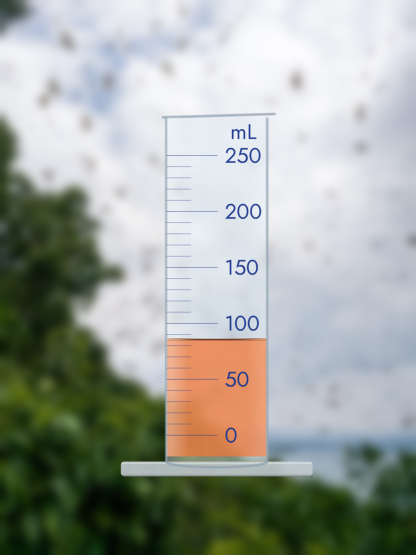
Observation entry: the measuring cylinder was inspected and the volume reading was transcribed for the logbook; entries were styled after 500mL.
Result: 85mL
